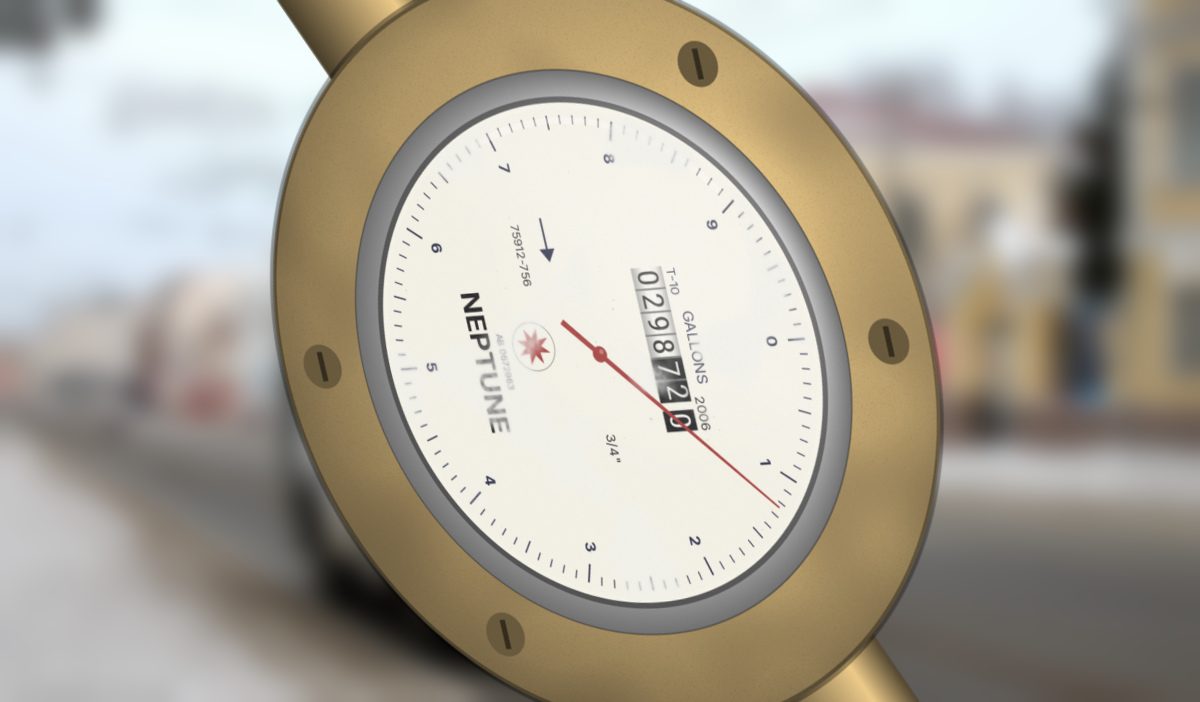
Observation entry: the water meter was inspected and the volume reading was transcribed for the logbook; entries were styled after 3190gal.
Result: 298721.2gal
